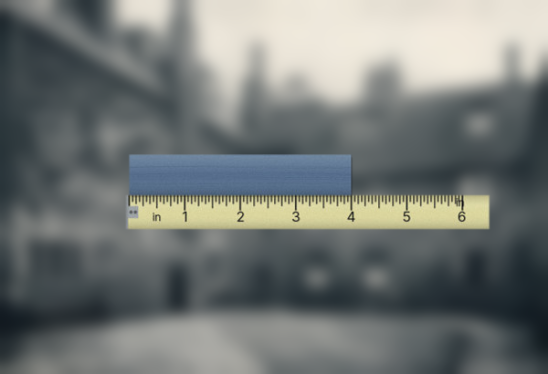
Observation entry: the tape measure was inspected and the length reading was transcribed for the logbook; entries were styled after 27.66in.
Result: 4in
